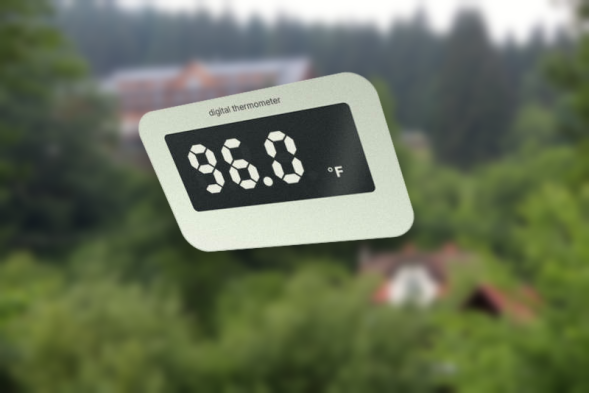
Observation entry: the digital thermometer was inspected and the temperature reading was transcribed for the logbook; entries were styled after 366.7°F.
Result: 96.0°F
